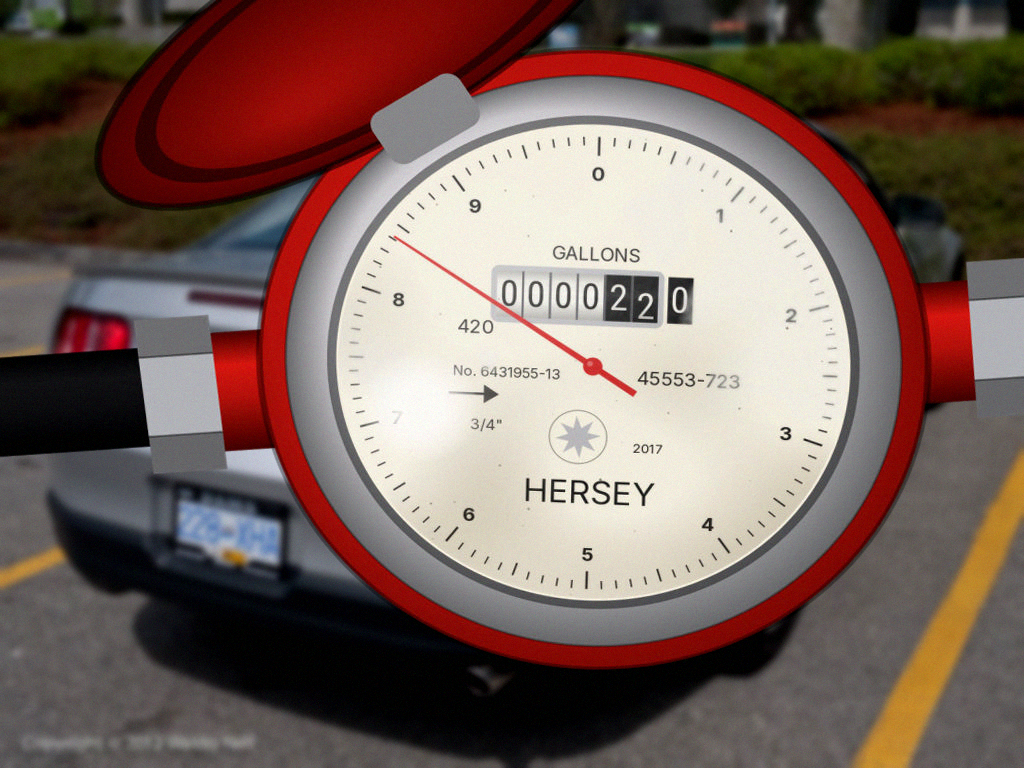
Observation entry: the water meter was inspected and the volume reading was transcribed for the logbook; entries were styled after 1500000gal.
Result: 218.4gal
